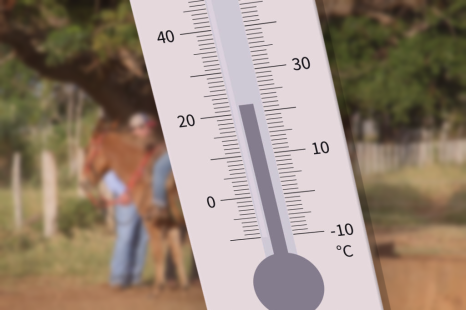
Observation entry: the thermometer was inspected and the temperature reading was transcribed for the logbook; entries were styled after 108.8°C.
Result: 22°C
